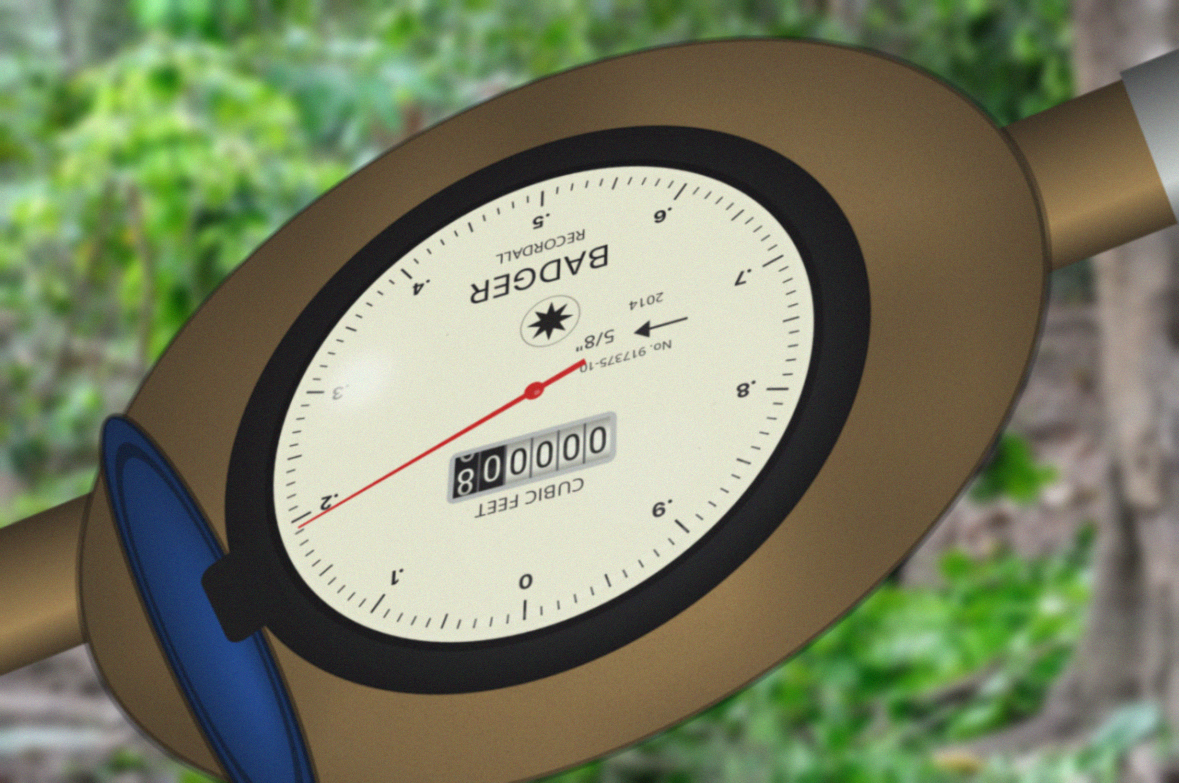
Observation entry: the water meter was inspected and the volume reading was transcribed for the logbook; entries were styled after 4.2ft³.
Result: 8.19ft³
